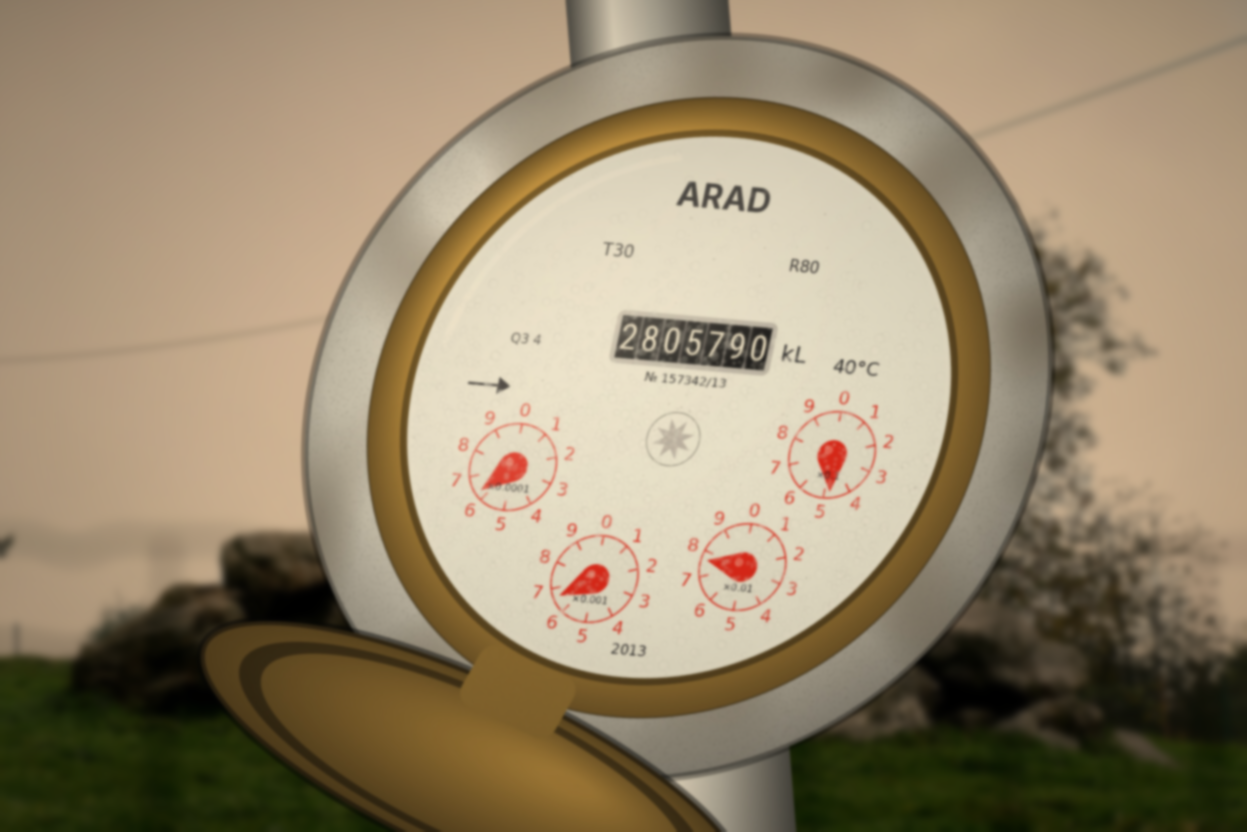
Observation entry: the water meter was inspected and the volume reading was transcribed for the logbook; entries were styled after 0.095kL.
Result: 2805790.4766kL
